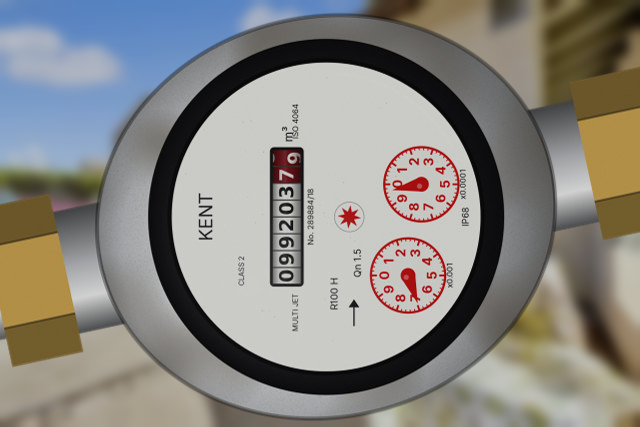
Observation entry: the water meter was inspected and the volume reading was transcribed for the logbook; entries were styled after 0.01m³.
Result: 99203.7869m³
